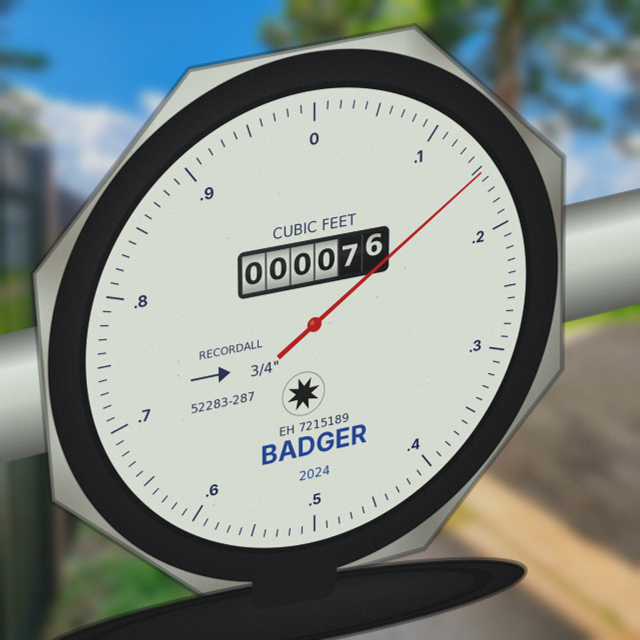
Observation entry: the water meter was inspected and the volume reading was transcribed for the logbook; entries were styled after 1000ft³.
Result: 76.15ft³
